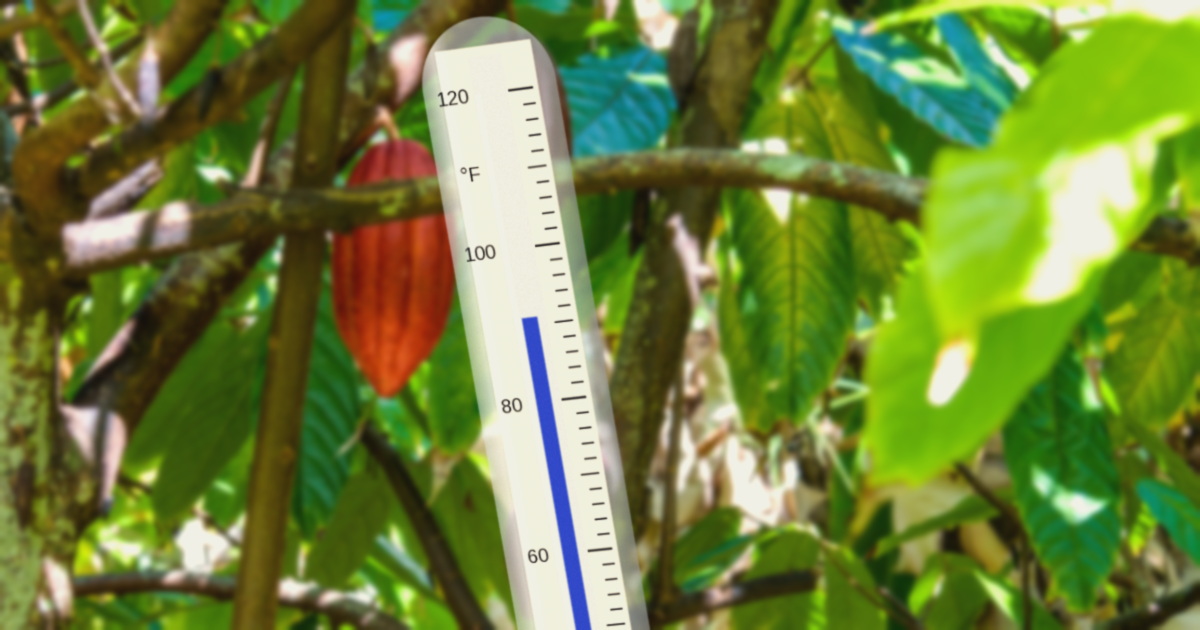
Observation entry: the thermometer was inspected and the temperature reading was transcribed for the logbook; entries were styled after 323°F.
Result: 91°F
